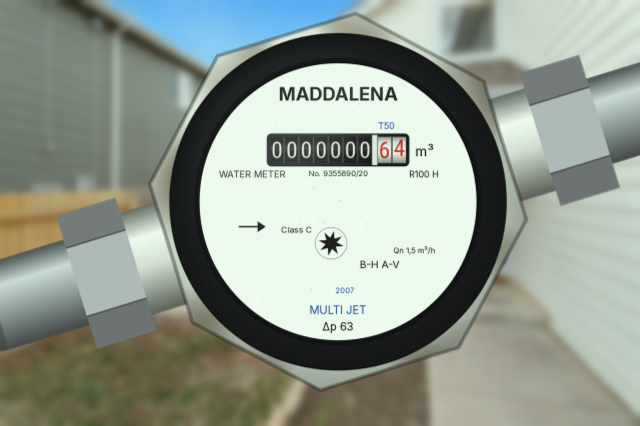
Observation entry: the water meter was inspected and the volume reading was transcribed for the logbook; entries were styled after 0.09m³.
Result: 0.64m³
